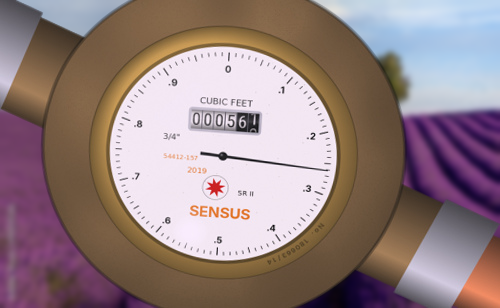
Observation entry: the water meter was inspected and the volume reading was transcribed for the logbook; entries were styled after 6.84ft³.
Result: 561.26ft³
